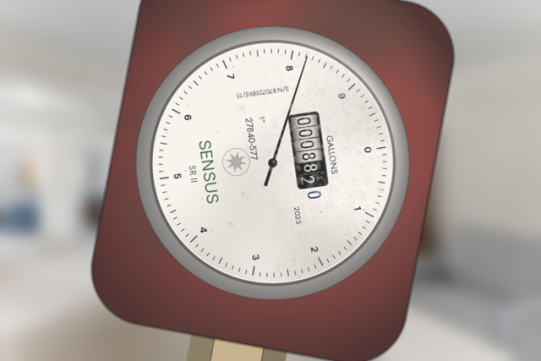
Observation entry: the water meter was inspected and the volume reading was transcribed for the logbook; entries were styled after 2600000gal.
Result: 8818.2gal
